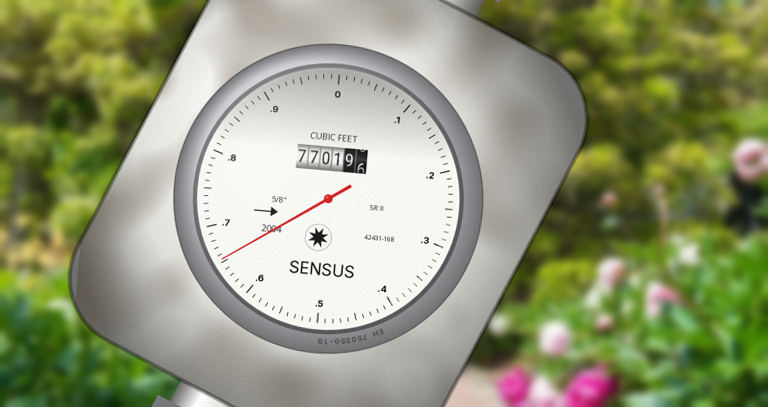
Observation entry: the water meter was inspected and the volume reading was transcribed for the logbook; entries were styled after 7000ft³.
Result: 770195.65ft³
